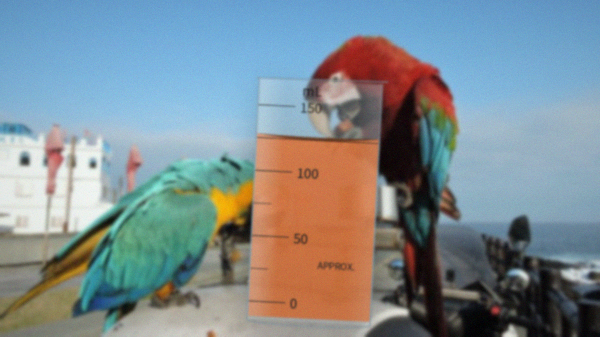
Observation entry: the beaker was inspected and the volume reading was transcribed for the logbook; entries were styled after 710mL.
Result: 125mL
